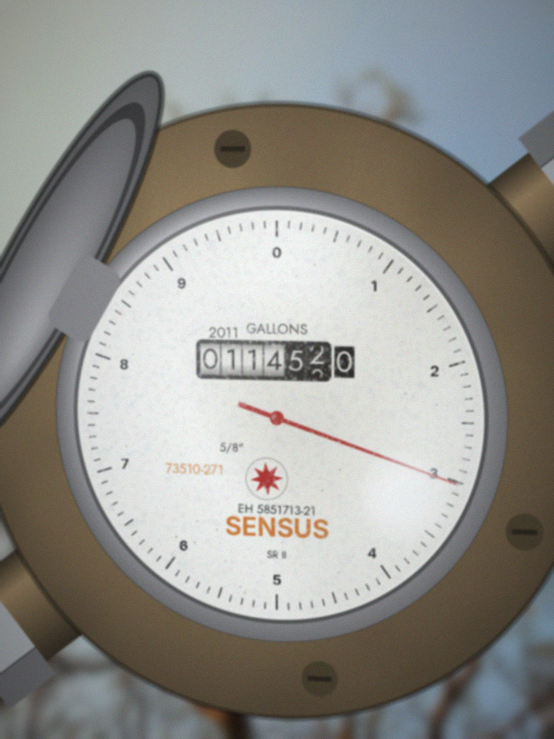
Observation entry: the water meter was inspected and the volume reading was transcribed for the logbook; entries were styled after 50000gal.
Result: 114523.0gal
